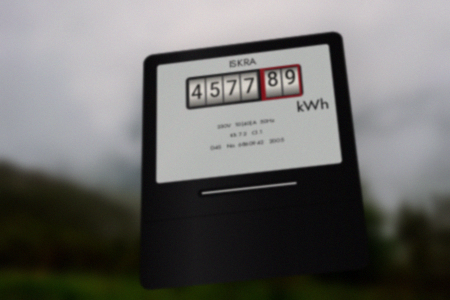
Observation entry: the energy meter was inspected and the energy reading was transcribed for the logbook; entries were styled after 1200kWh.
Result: 4577.89kWh
